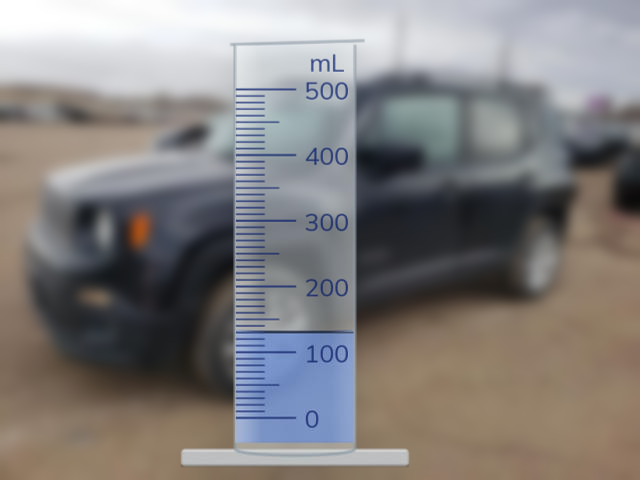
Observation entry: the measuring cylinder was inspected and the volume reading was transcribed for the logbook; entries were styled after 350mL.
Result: 130mL
